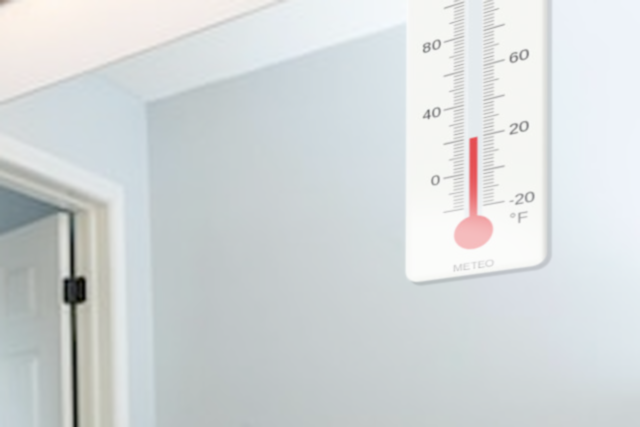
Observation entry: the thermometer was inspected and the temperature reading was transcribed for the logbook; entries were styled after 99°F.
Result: 20°F
